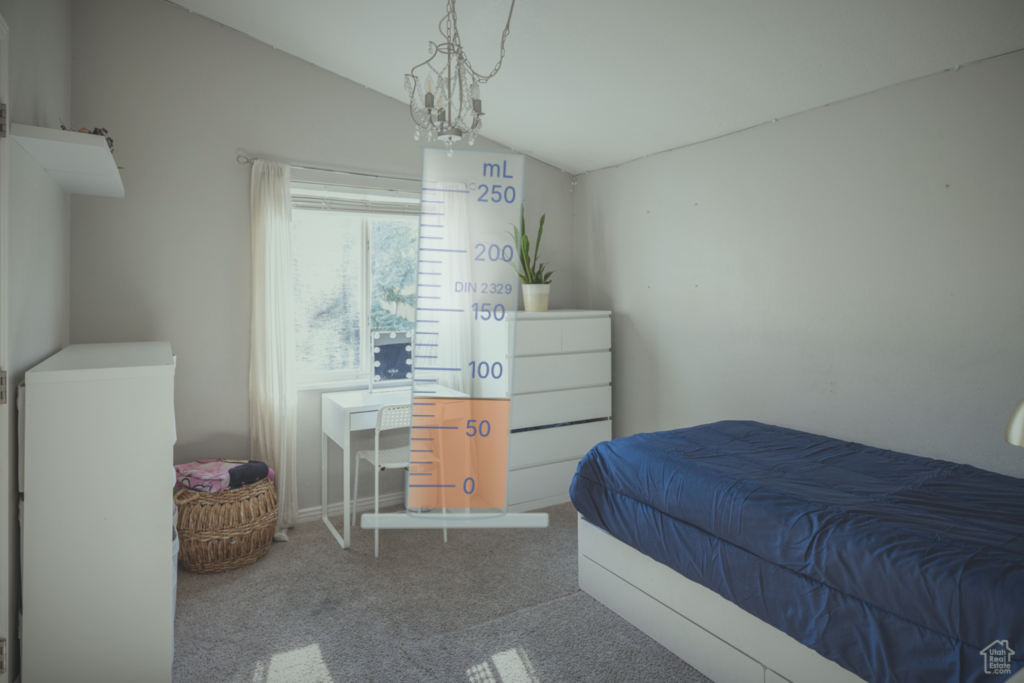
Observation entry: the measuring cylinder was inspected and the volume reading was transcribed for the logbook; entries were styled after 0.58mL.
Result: 75mL
